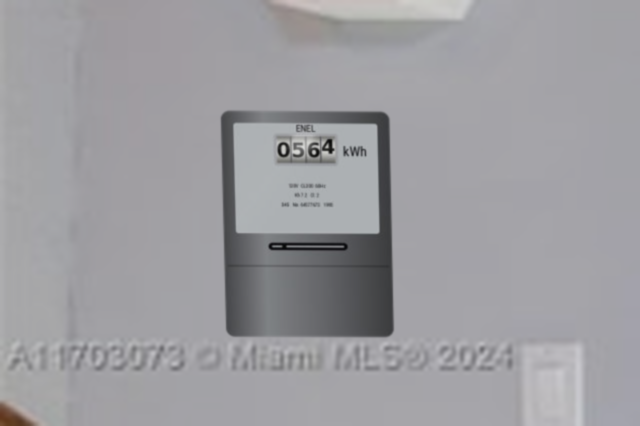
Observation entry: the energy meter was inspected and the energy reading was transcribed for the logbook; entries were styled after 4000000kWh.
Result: 564kWh
